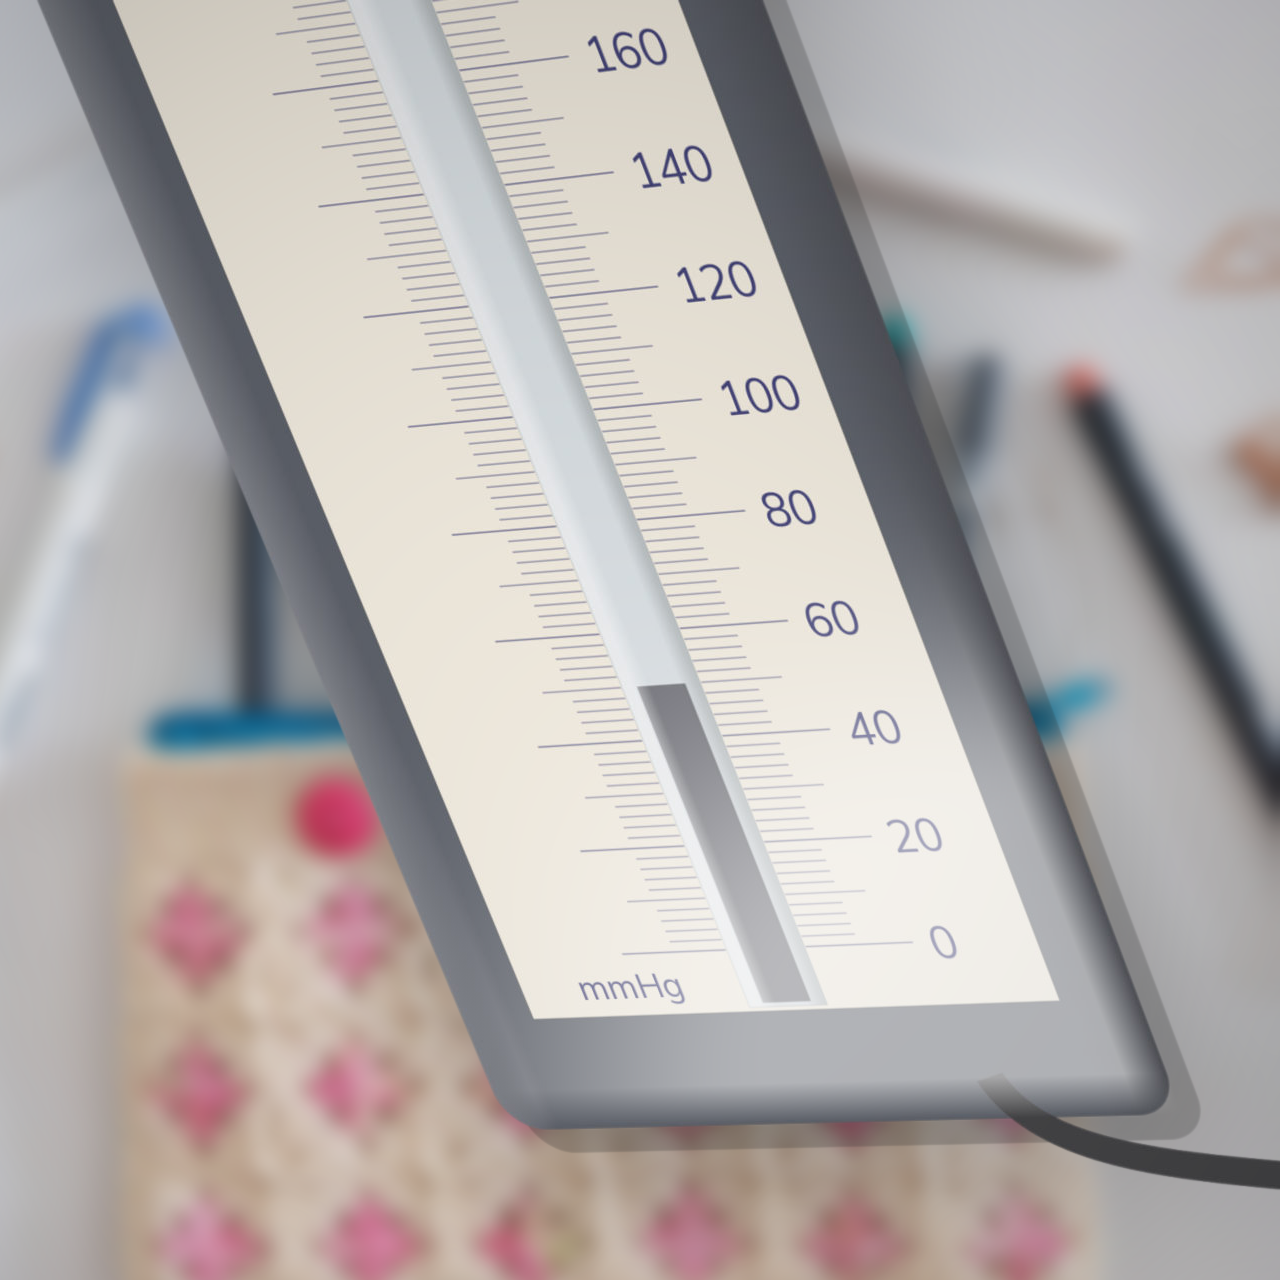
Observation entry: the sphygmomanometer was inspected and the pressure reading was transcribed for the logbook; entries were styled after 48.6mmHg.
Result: 50mmHg
